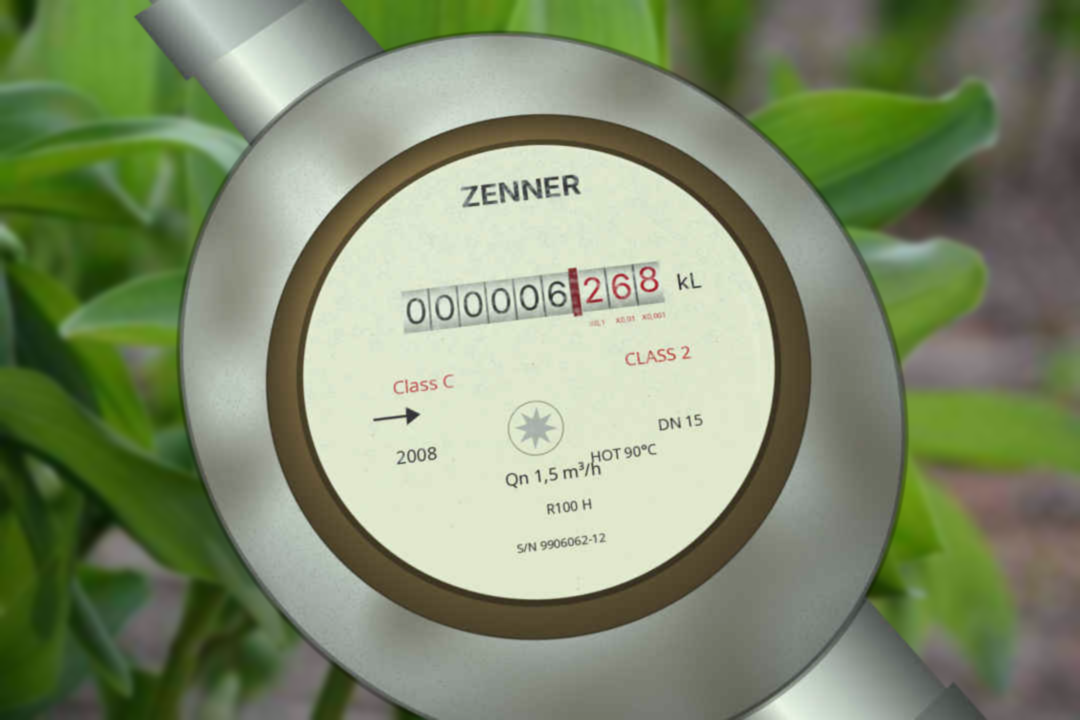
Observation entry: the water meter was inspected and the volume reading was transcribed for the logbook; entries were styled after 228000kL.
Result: 6.268kL
